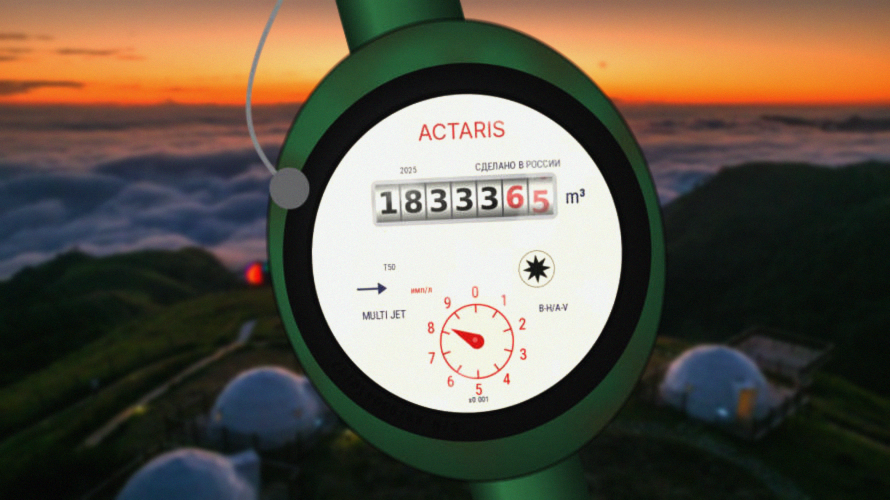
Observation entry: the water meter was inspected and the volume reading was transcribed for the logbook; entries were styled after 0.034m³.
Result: 18333.648m³
